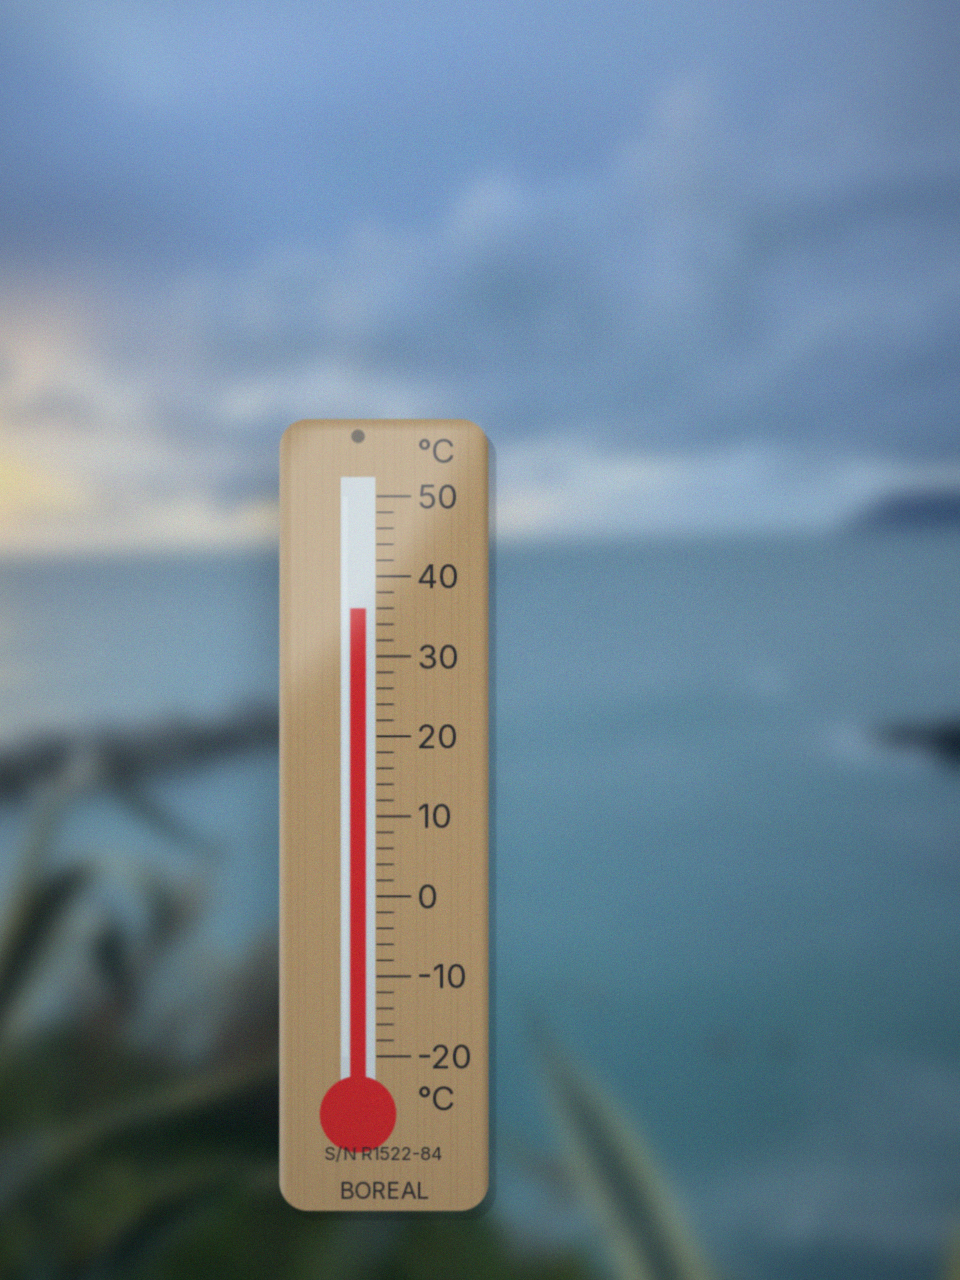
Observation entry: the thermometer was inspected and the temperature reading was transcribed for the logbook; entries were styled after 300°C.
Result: 36°C
